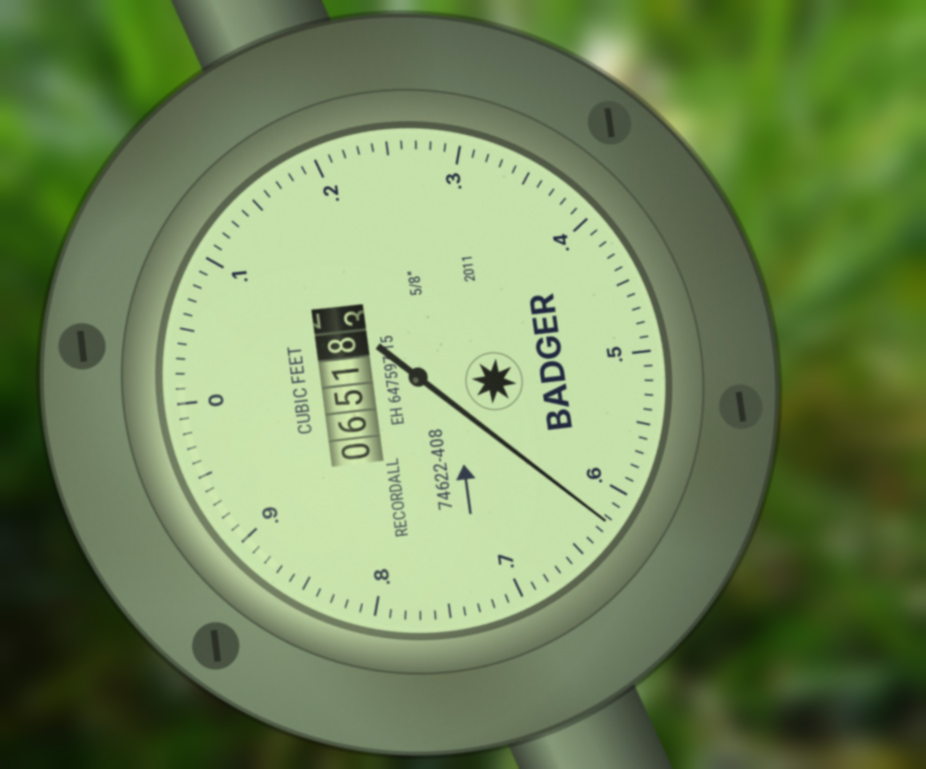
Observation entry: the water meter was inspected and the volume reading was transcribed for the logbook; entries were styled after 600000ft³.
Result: 65182.62ft³
